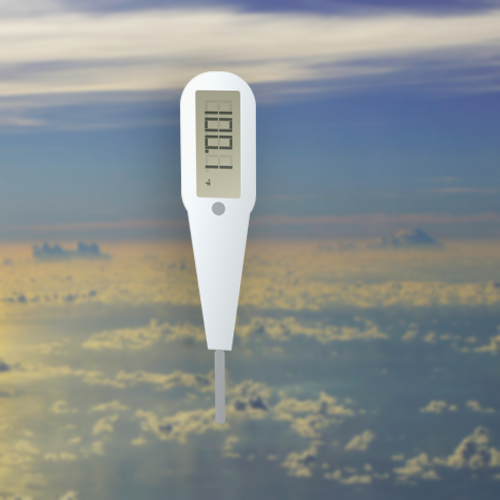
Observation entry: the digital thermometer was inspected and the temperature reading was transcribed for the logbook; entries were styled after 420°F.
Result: 100.1°F
